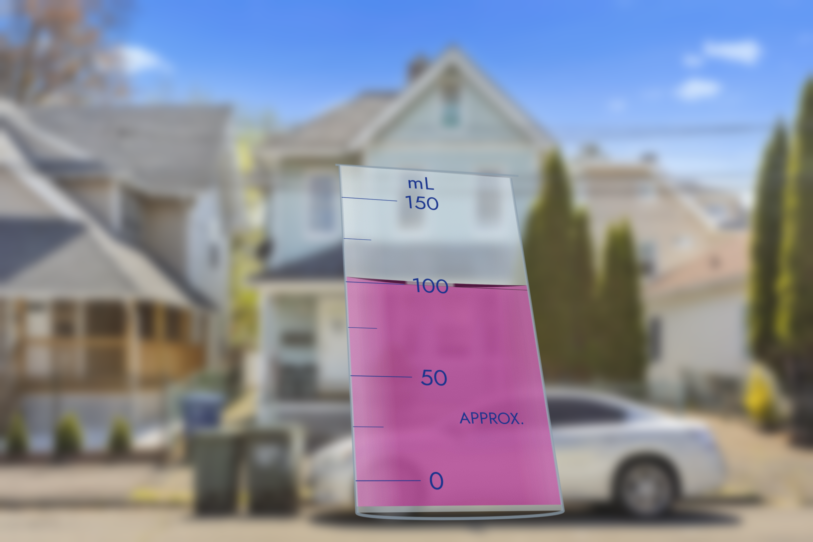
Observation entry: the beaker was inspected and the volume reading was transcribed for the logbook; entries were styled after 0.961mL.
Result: 100mL
